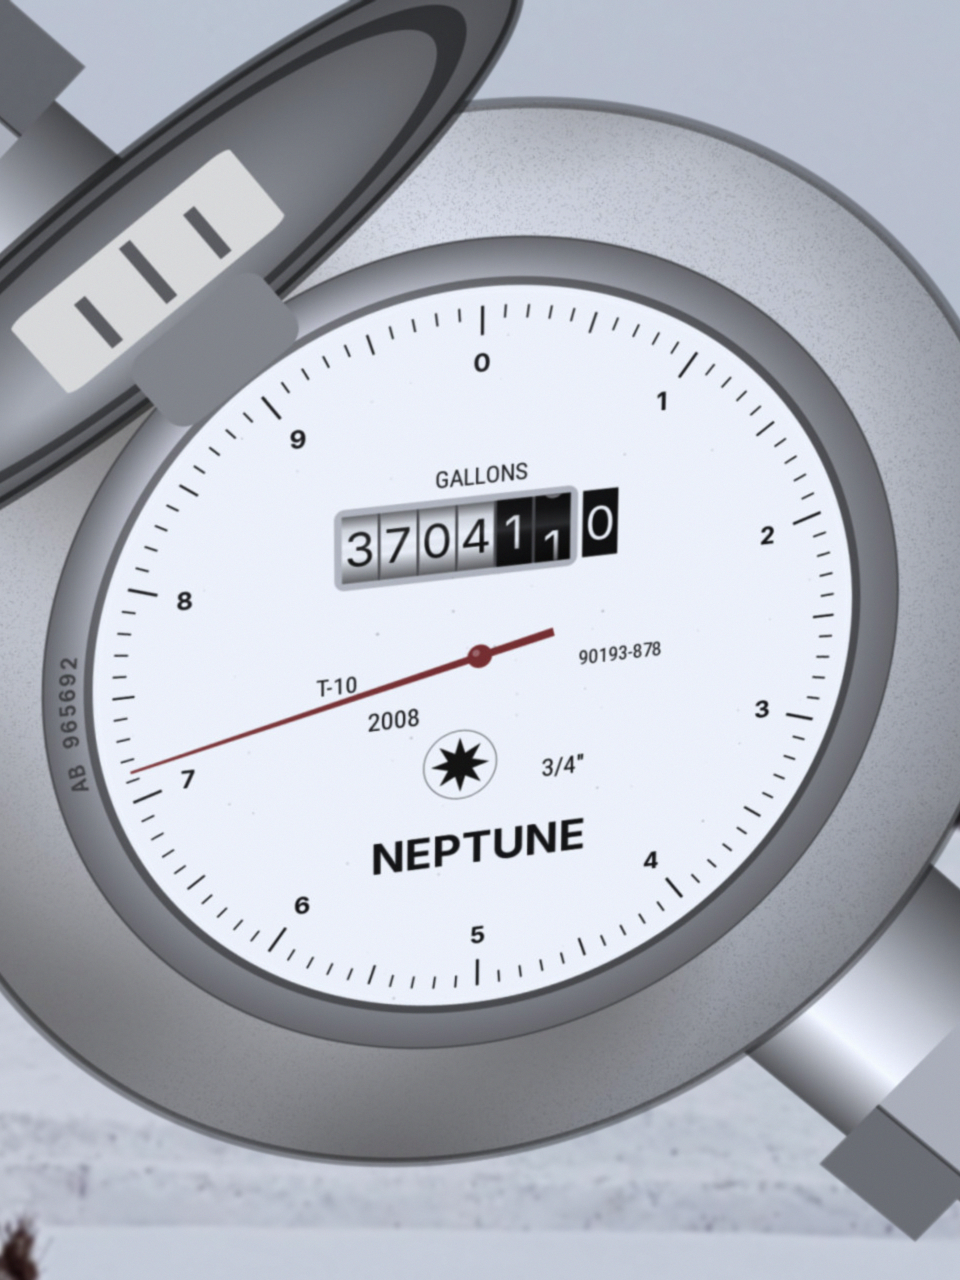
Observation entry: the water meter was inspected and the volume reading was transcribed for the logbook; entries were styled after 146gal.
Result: 3704107.1gal
